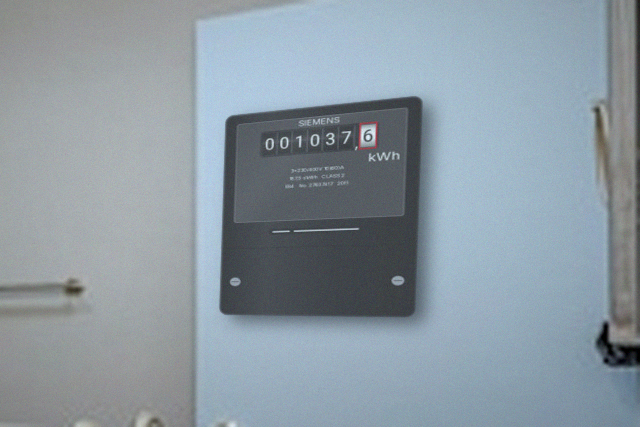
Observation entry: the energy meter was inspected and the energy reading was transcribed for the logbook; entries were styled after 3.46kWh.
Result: 1037.6kWh
